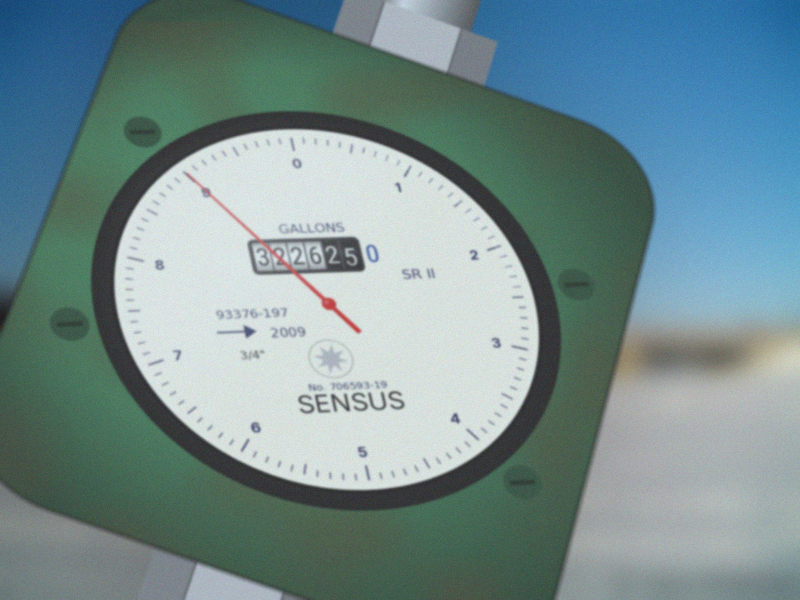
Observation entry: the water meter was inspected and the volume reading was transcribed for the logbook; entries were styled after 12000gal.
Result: 3226249.0gal
